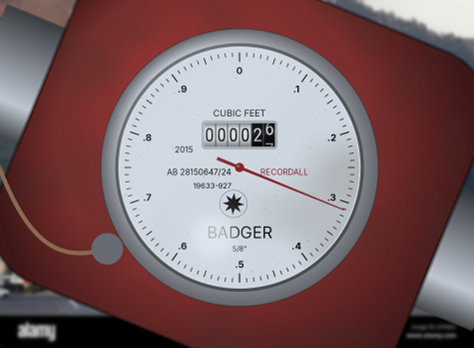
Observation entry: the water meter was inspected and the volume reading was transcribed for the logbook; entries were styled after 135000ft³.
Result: 26.31ft³
